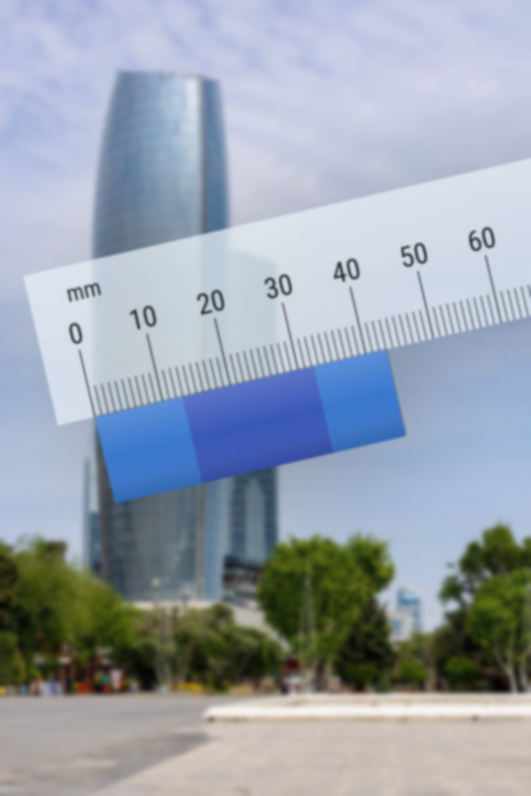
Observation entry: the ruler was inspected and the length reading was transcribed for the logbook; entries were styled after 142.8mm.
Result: 43mm
